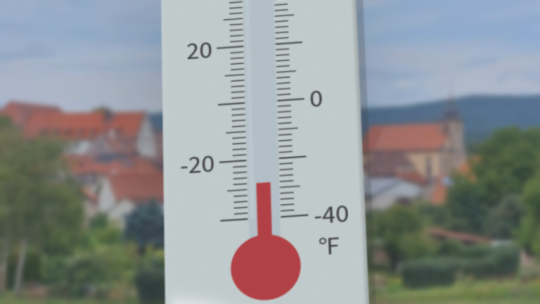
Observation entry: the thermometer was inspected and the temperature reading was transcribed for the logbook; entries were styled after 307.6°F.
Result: -28°F
